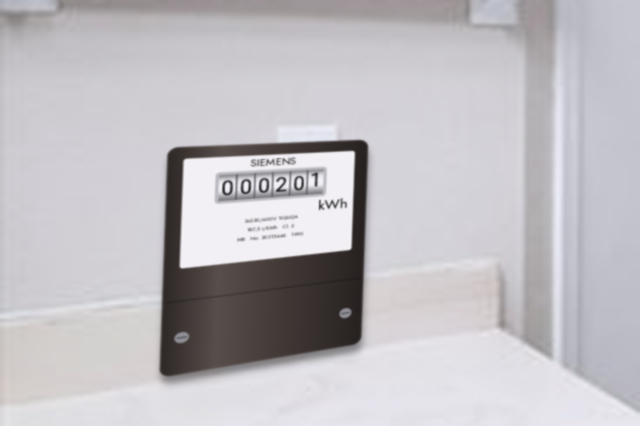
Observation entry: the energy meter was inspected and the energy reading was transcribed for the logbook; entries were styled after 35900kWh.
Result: 201kWh
